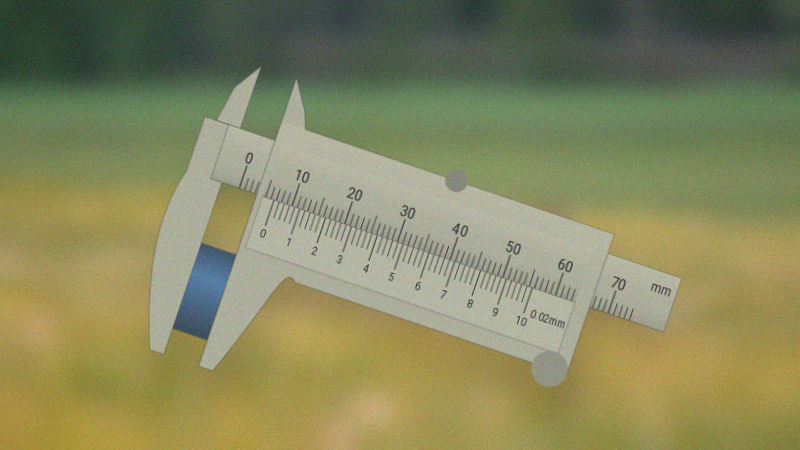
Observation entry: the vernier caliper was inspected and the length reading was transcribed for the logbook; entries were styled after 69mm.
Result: 6.6mm
